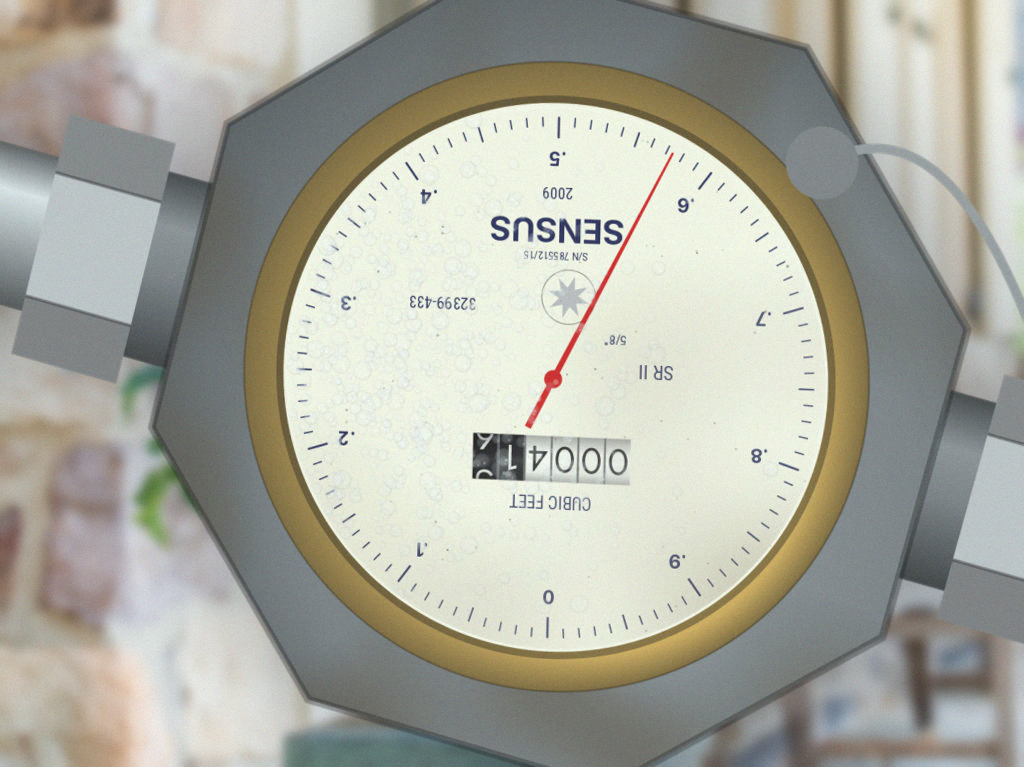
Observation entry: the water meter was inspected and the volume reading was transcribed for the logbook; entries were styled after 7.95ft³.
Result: 415.57ft³
